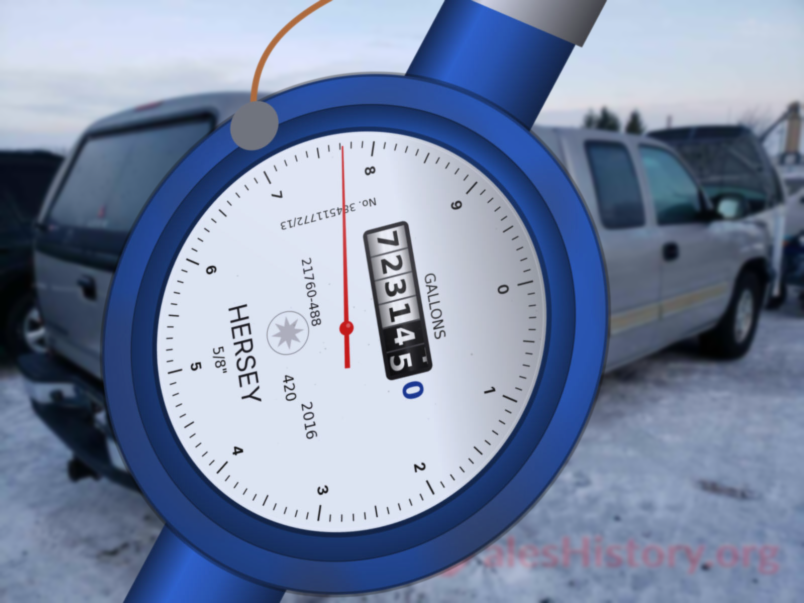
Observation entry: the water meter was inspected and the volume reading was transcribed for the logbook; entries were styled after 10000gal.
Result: 7231447.7gal
